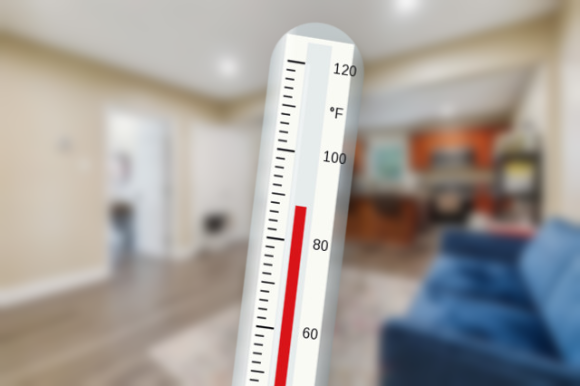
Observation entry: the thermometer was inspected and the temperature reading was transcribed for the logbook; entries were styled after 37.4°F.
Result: 88°F
